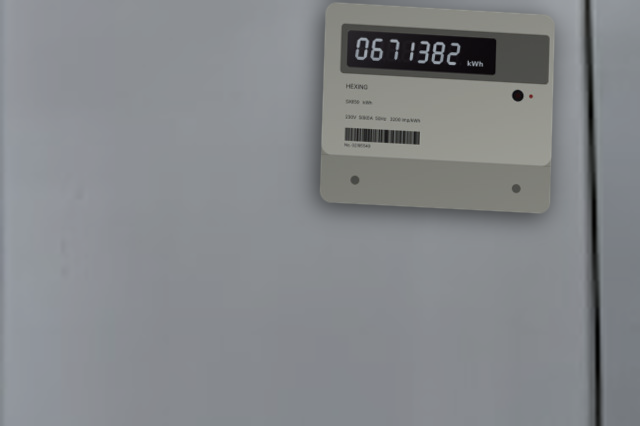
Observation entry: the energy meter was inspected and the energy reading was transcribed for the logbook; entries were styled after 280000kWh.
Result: 671382kWh
